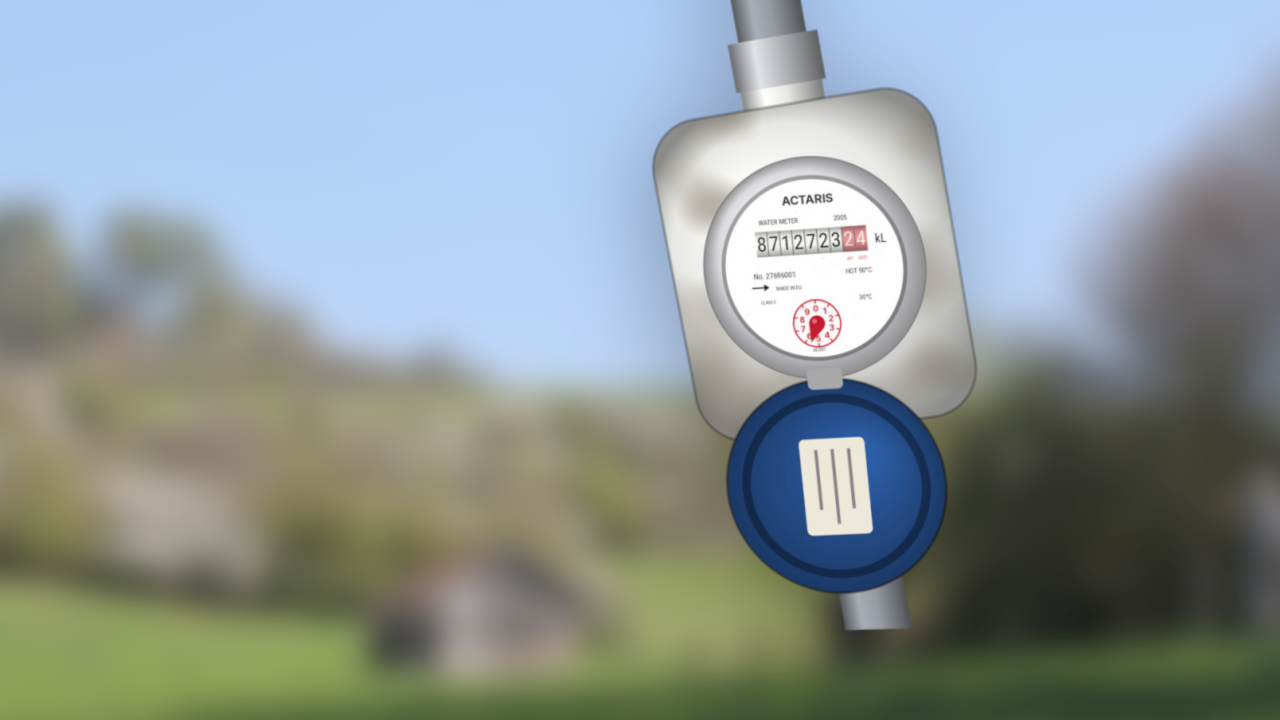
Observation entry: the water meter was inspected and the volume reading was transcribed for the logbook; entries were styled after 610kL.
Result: 8712723.245kL
